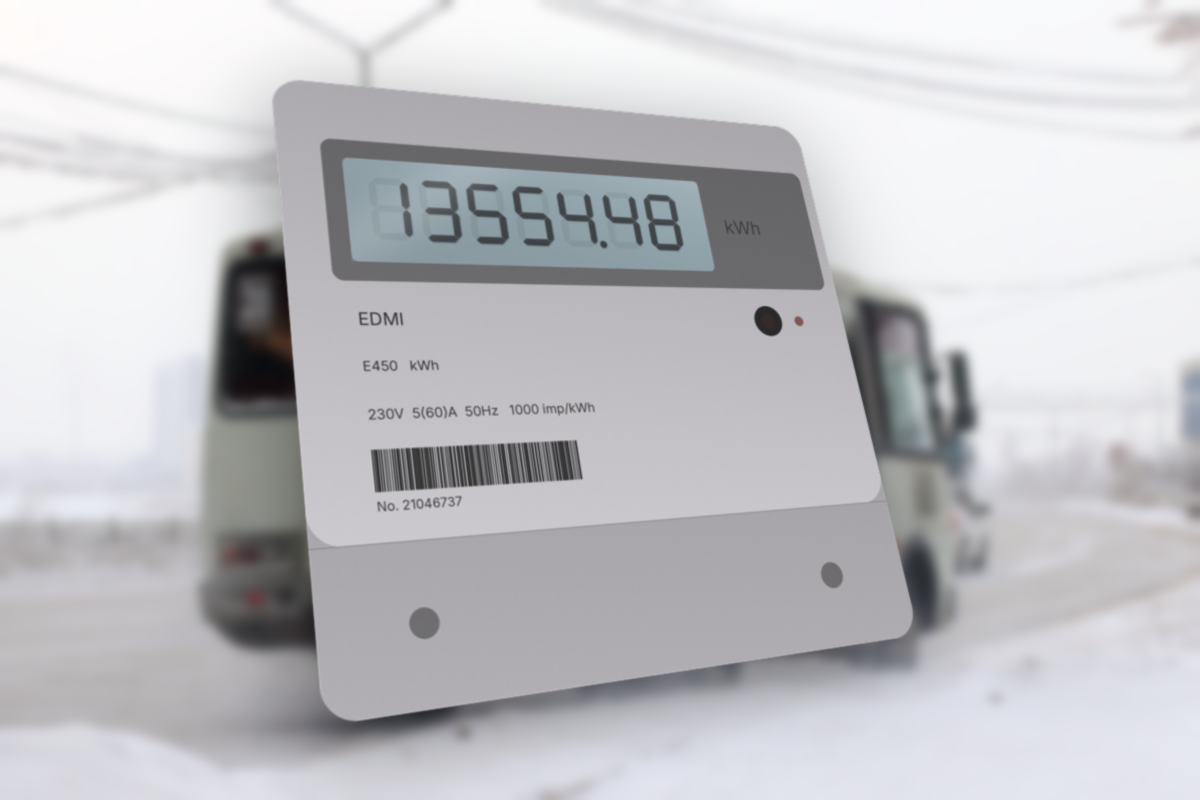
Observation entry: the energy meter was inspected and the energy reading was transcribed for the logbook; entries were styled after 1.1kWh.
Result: 13554.48kWh
